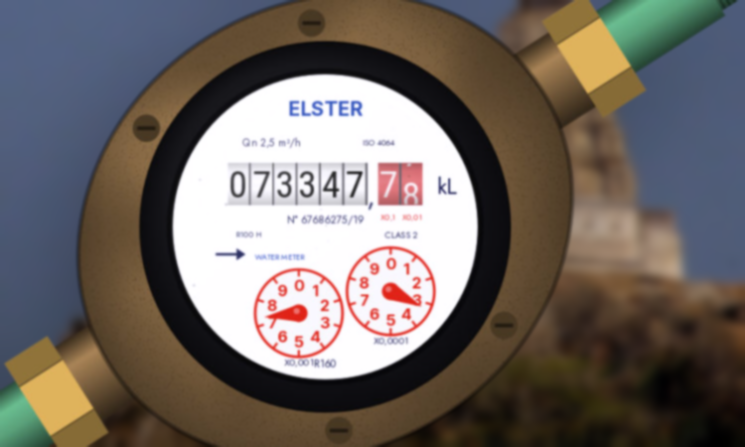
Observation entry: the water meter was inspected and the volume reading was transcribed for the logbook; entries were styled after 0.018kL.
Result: 73347.7773kL
